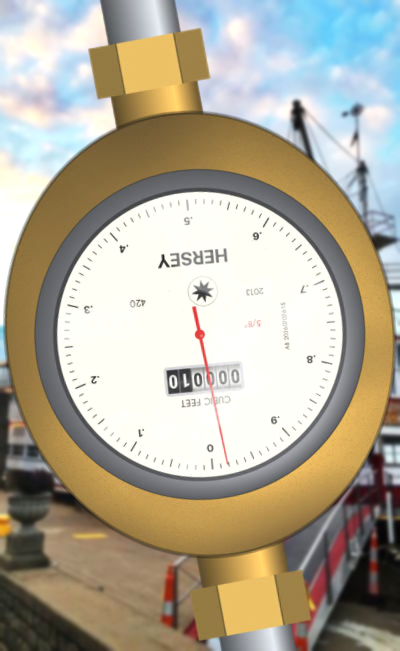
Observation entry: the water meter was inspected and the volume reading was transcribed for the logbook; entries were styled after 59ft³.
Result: 9.98ft³
